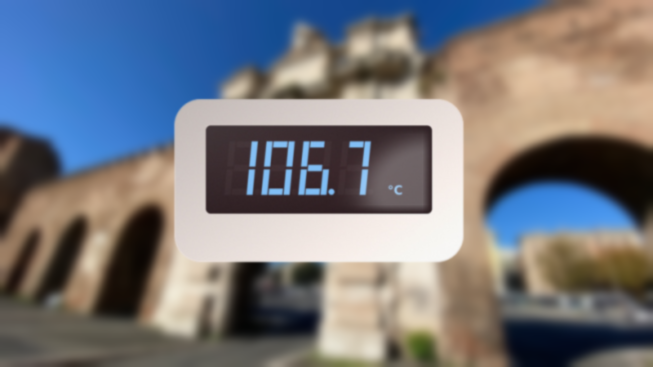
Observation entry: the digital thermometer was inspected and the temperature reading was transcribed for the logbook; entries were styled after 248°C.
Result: 106.7°C
